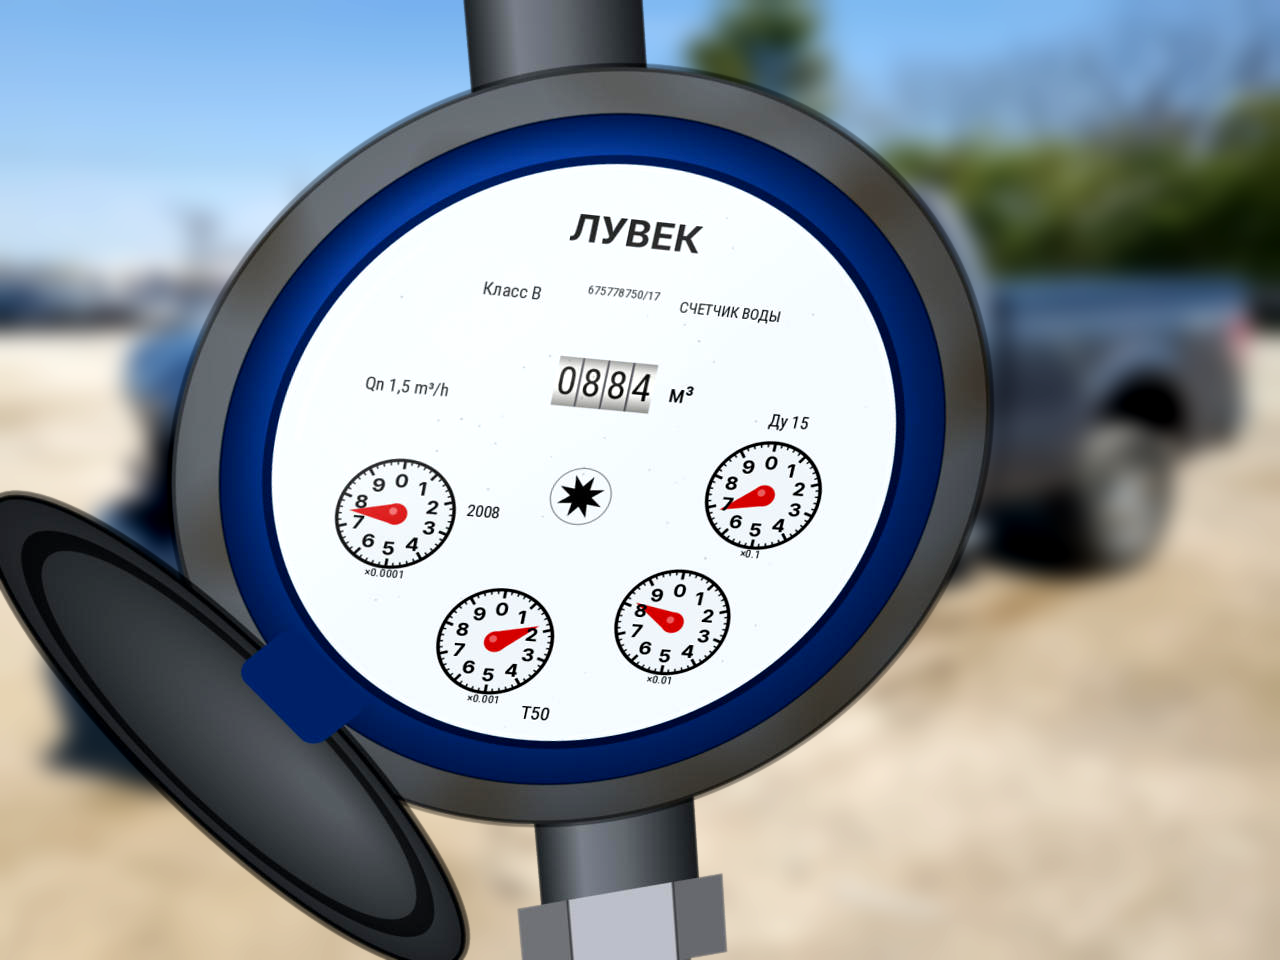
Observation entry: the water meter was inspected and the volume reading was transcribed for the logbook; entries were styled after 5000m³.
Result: 884.6817m³
